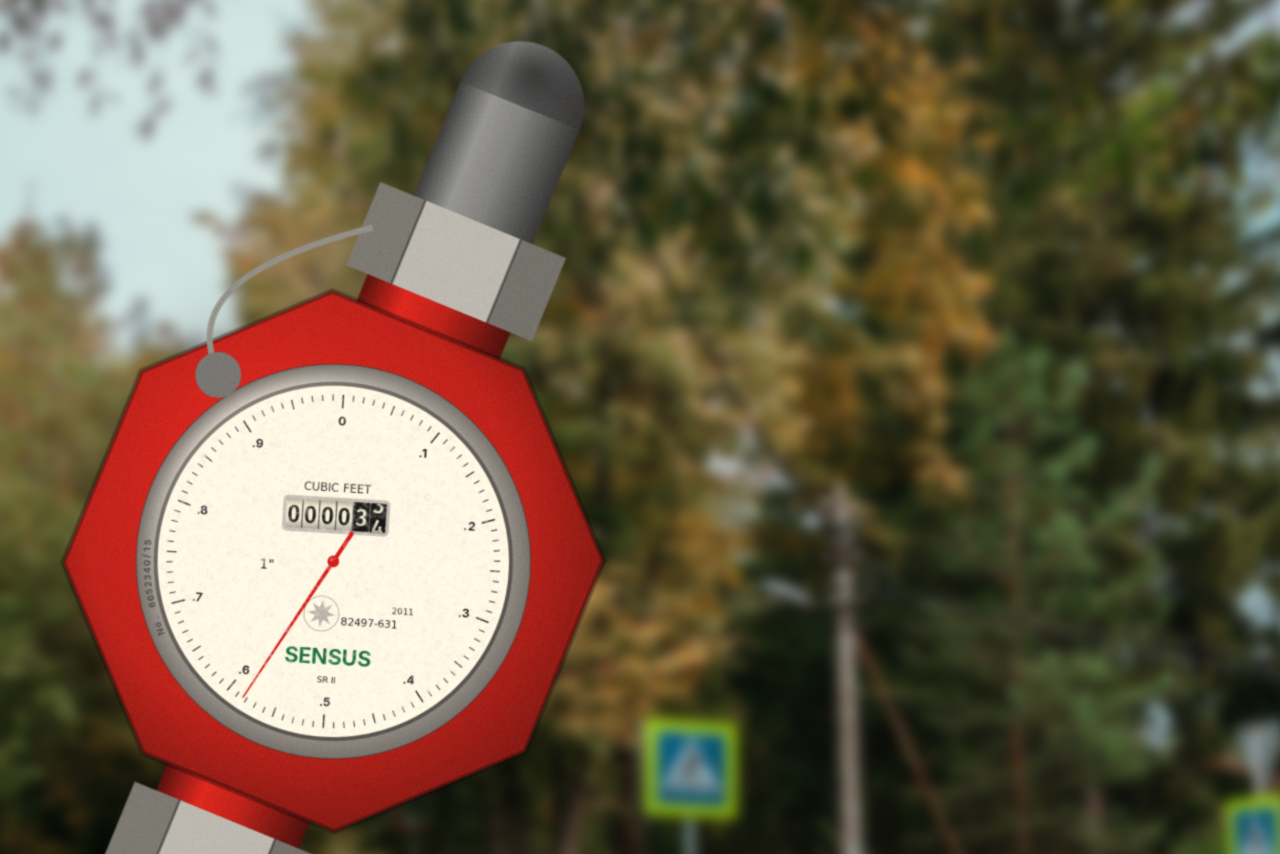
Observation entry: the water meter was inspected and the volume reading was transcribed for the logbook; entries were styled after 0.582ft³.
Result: 33.58ft³
